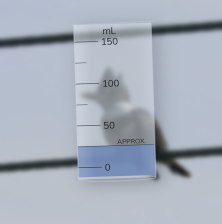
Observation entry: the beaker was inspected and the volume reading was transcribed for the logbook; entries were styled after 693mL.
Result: 25mL
